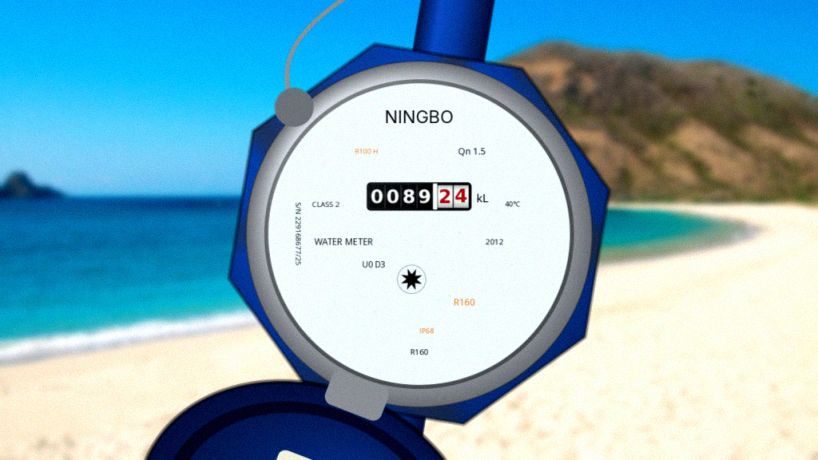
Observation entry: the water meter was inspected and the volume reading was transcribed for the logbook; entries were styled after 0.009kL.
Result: 89.24kL
